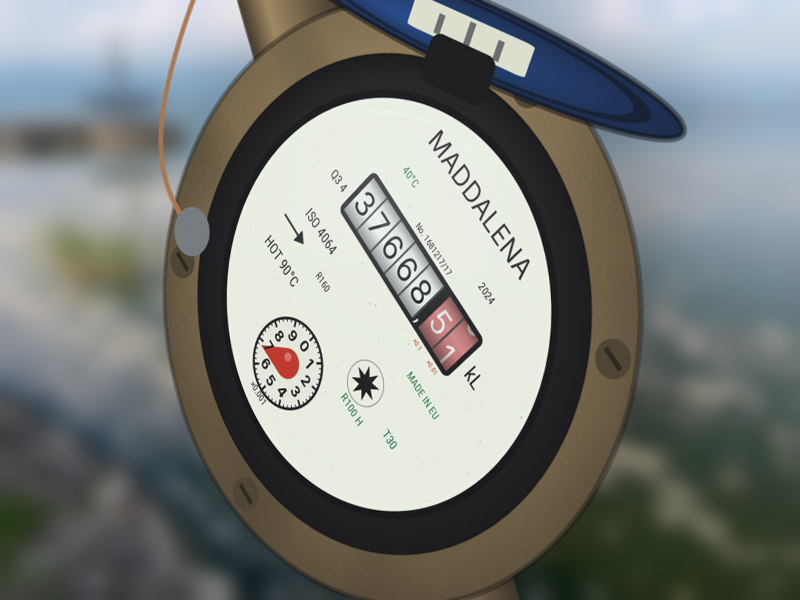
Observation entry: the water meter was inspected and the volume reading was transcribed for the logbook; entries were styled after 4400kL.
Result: 37668.506kL
